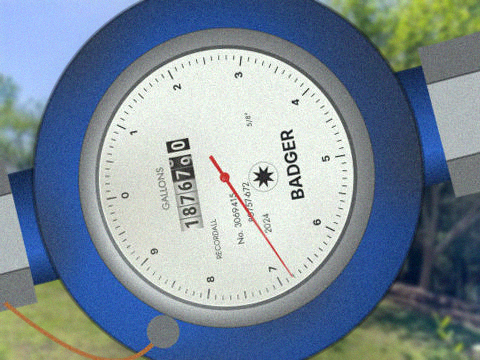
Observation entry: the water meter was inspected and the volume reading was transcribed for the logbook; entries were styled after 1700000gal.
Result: 1876786.8gal
